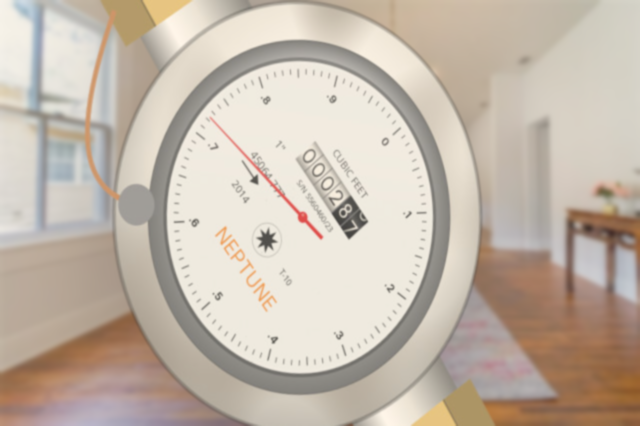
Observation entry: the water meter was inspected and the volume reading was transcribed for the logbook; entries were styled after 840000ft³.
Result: 286.72ft³
